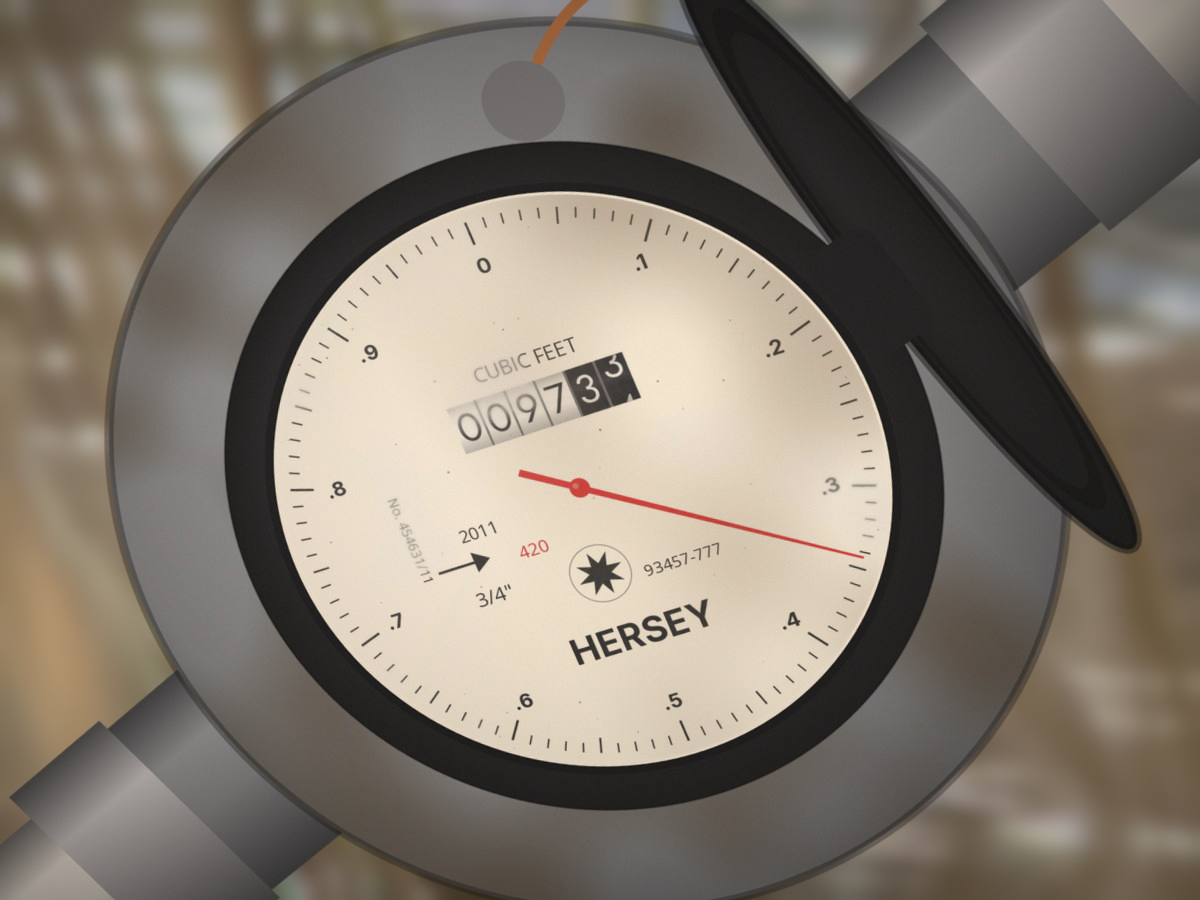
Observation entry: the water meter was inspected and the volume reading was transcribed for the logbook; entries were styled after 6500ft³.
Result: 9733.34ft³
